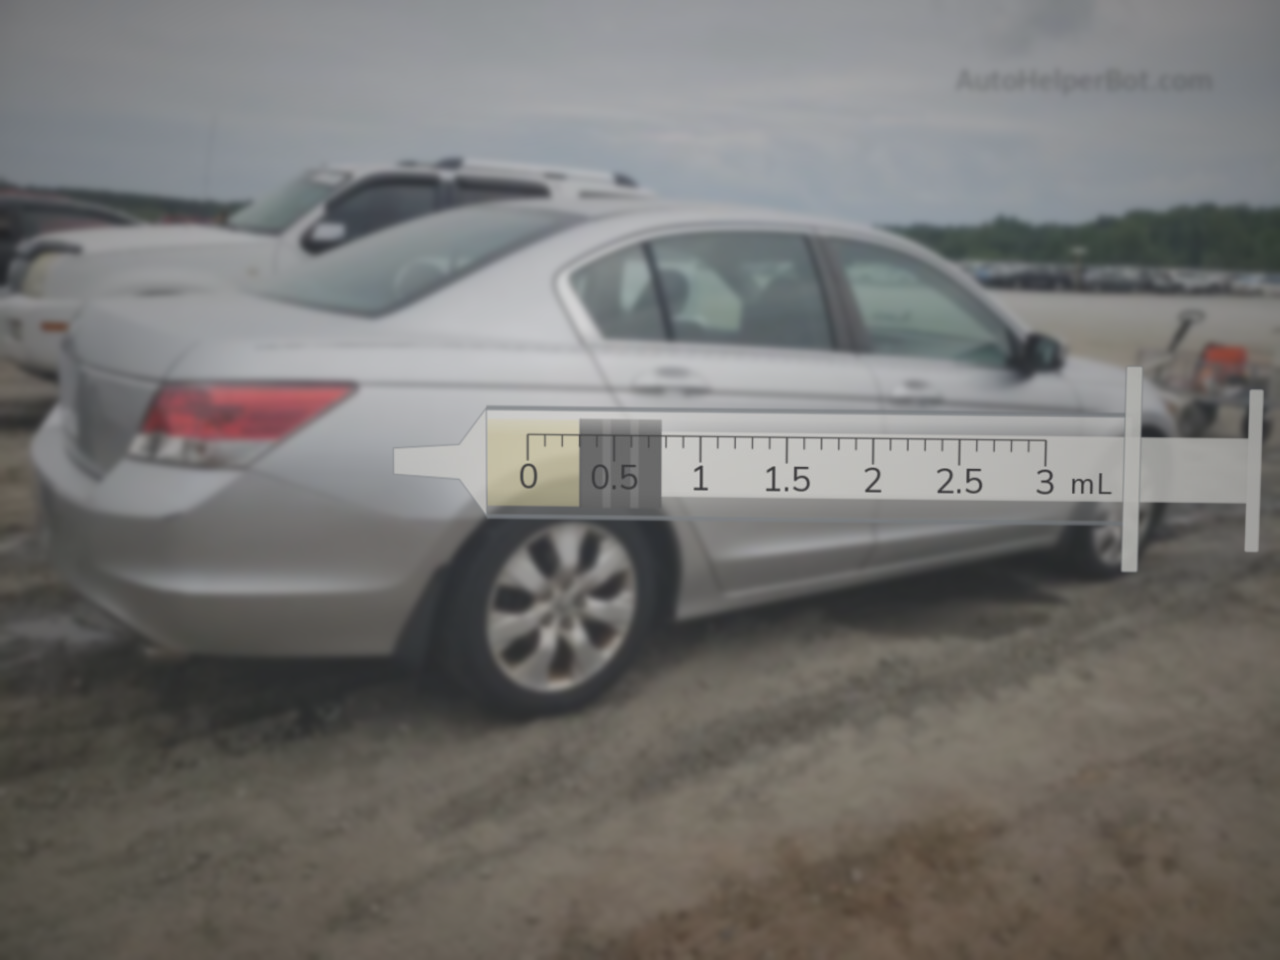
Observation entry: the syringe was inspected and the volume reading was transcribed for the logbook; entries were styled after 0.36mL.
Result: 0.3mL
